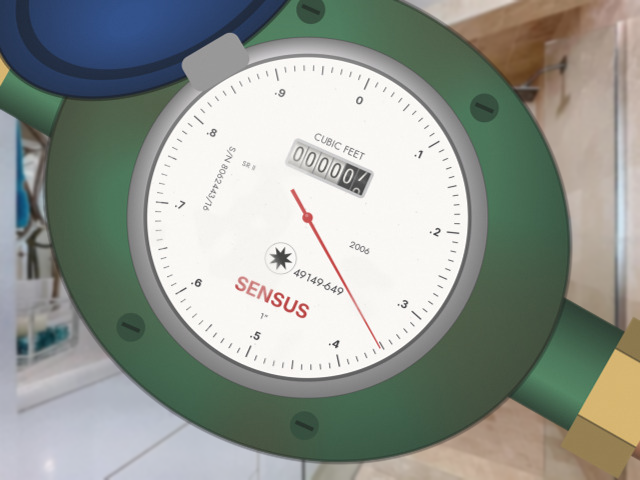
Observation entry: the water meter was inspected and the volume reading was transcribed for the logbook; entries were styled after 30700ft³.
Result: 7.35ft³
